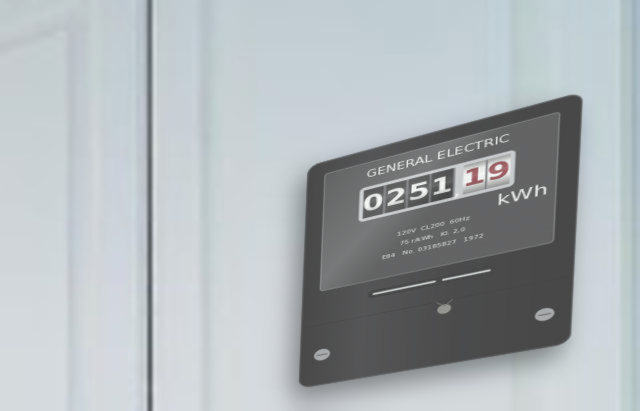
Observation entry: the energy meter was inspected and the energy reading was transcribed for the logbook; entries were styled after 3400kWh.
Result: 251.19kWh
